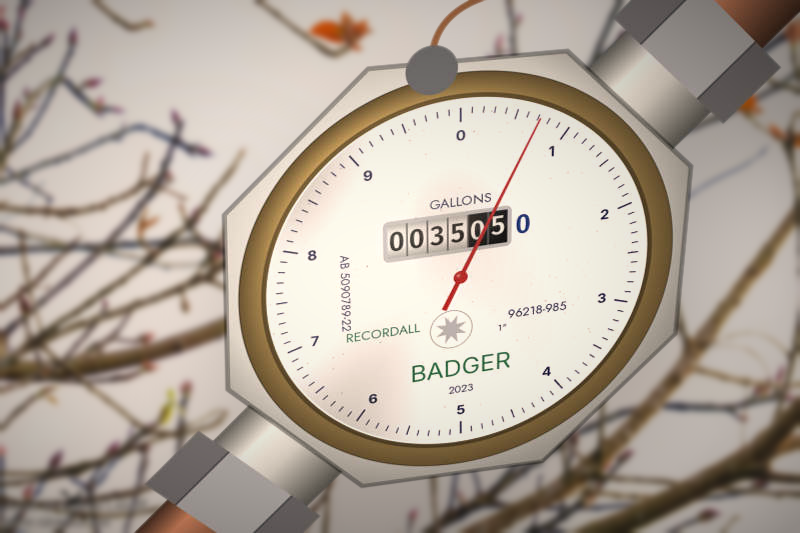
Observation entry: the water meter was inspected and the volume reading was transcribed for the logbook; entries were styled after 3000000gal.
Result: 35050.7gal
